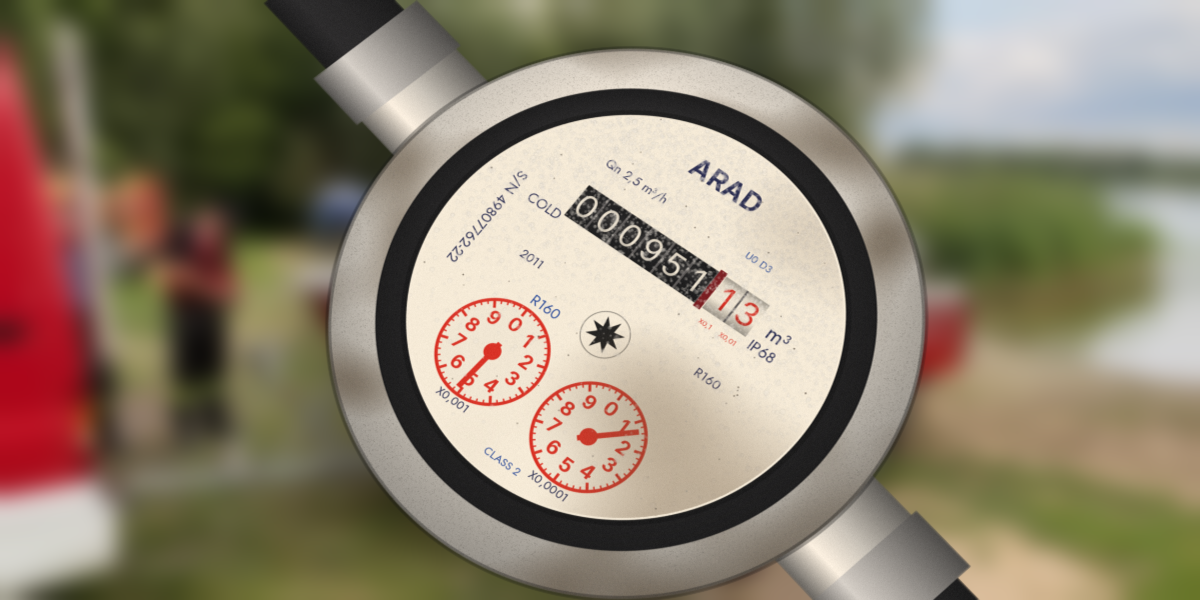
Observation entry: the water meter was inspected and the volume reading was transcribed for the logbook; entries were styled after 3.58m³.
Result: 951.1351m³
